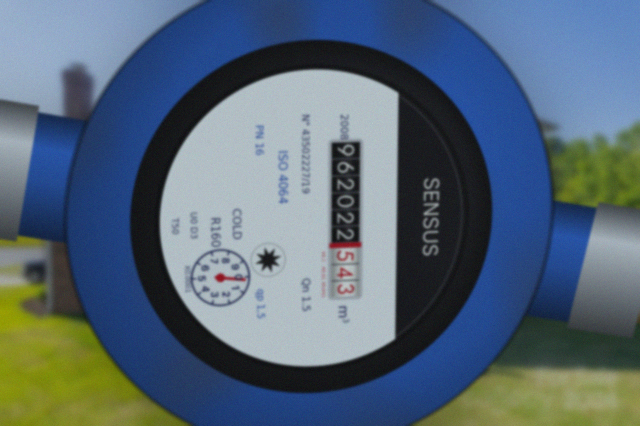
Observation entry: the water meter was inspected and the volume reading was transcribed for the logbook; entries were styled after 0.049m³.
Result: 962022.5430m³
